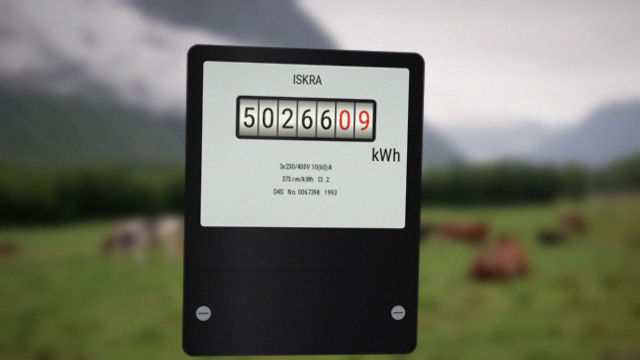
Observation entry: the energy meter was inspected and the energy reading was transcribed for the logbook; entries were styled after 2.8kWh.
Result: 50266.09kWh
